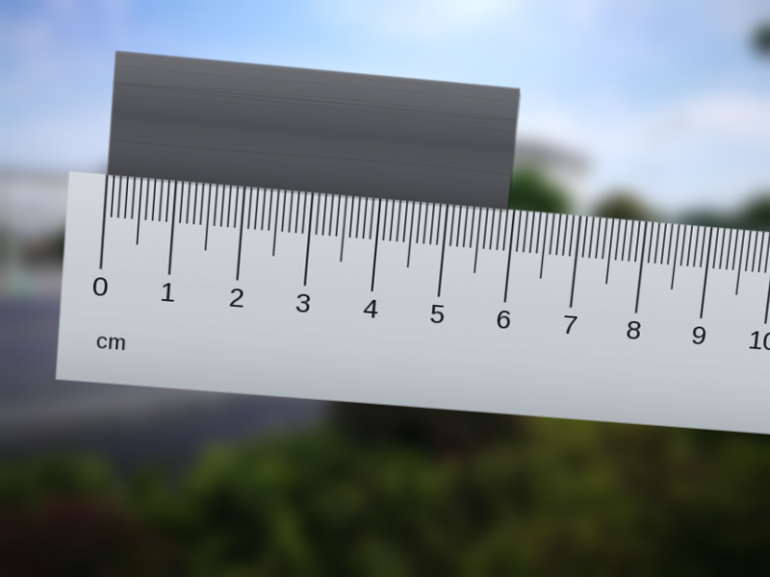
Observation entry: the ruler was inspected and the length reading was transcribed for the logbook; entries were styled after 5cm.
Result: 5.9cm
